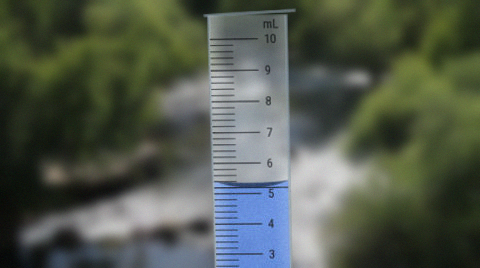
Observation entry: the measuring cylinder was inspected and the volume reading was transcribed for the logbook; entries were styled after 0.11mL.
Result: 5.2mL
